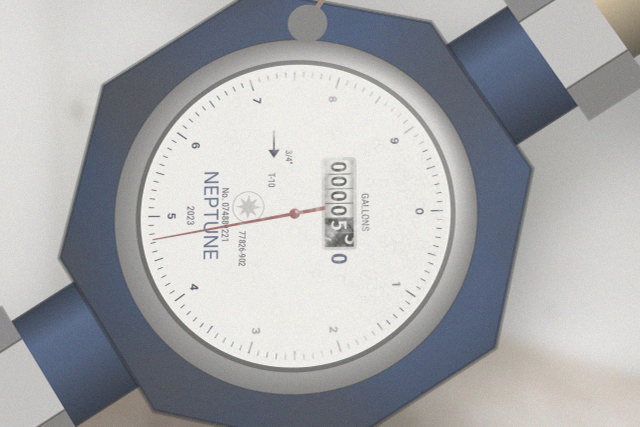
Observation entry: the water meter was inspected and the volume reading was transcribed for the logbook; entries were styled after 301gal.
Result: 534.7gal
